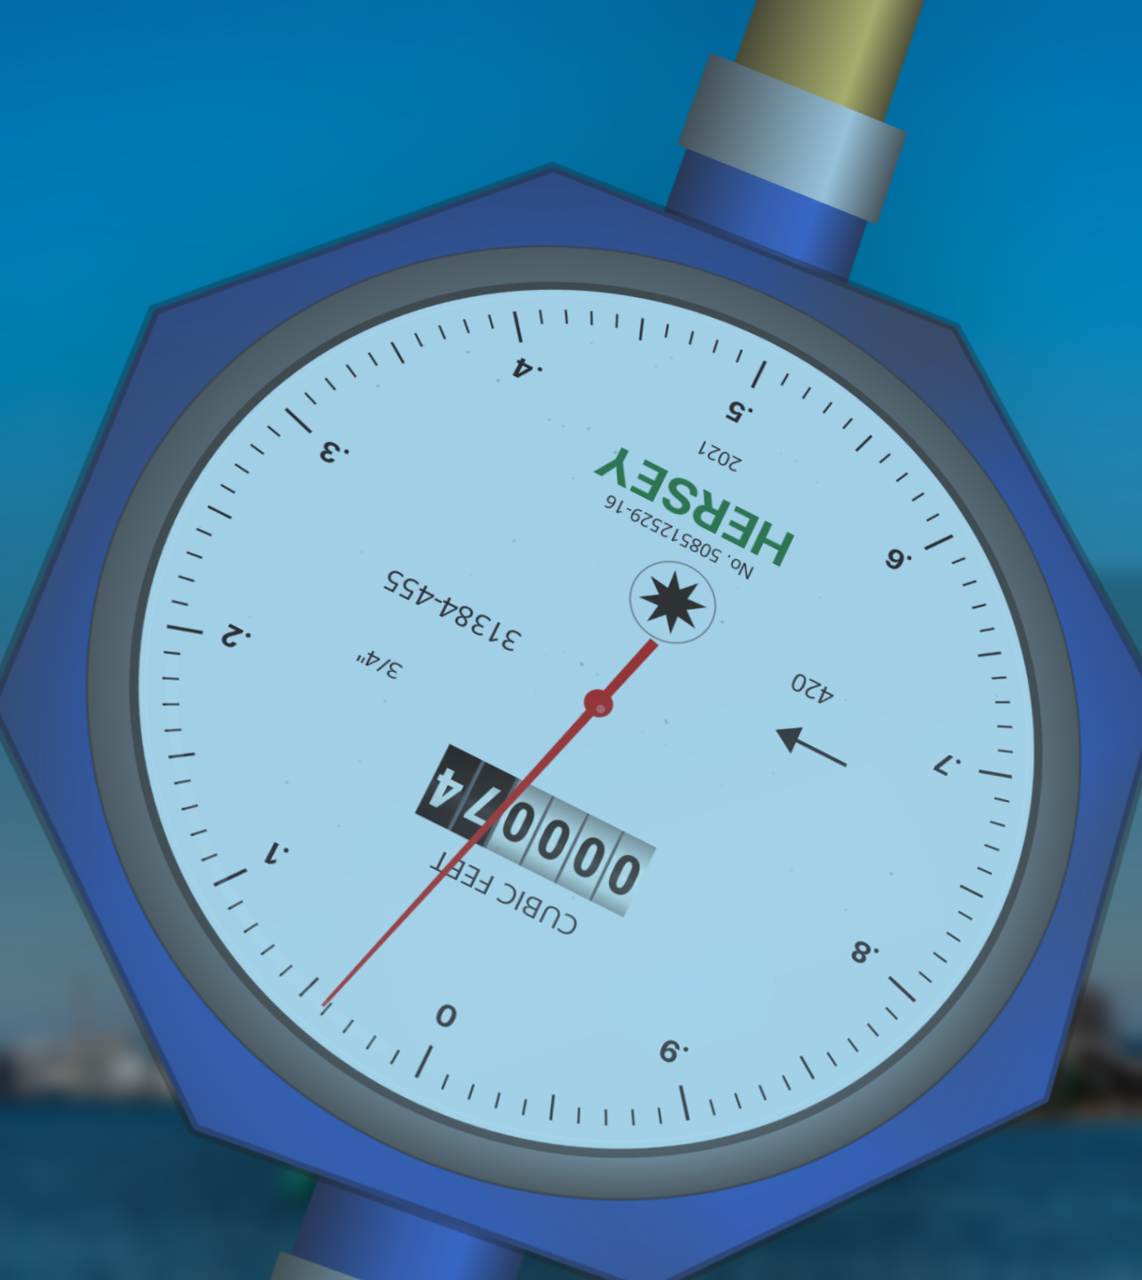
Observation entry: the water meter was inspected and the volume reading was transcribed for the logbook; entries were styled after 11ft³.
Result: 74.04ft³
